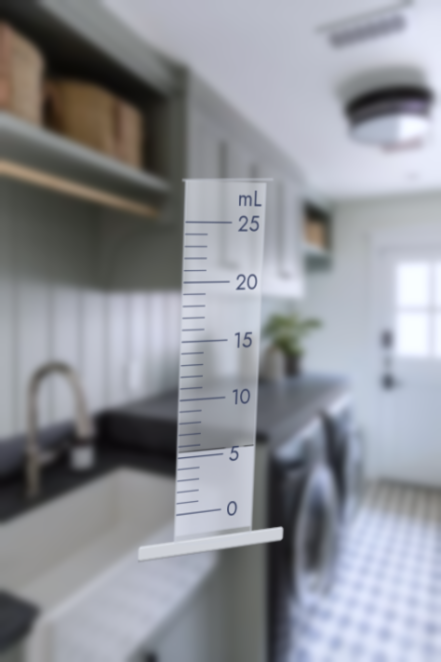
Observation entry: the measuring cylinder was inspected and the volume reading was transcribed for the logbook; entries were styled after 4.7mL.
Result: 5.5mL
